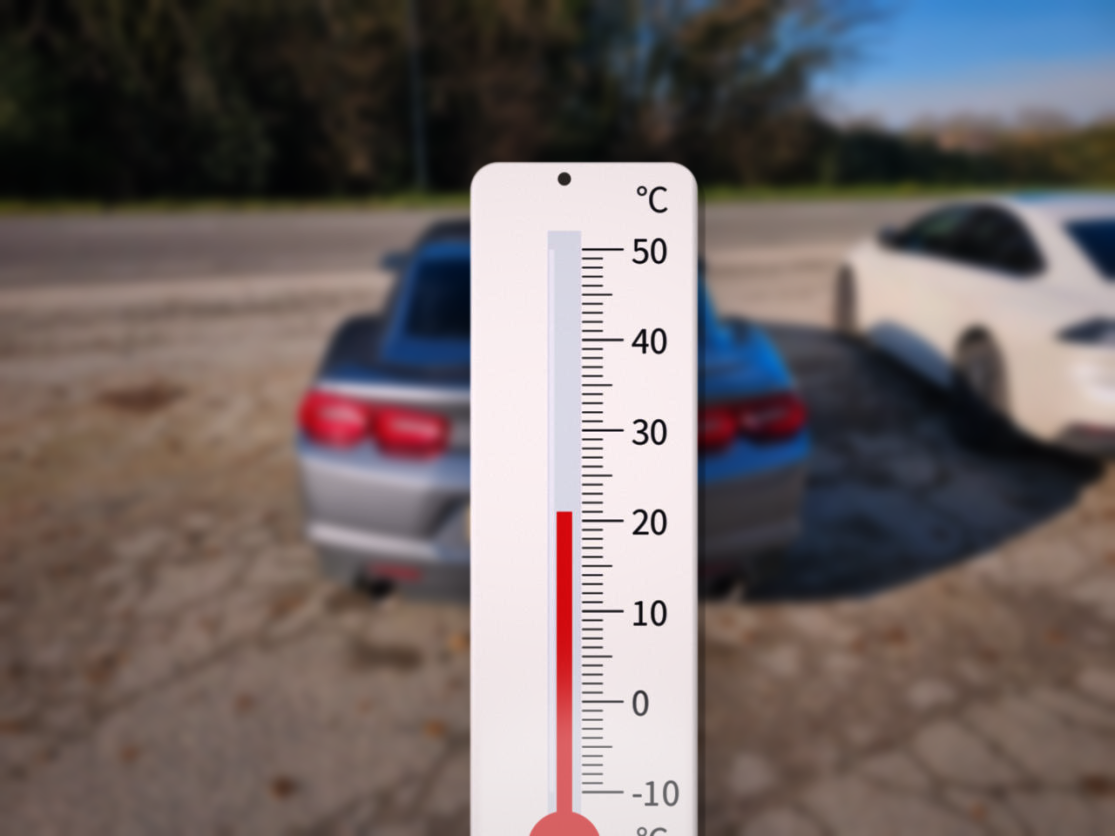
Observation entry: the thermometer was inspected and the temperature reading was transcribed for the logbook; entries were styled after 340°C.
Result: 21°C
